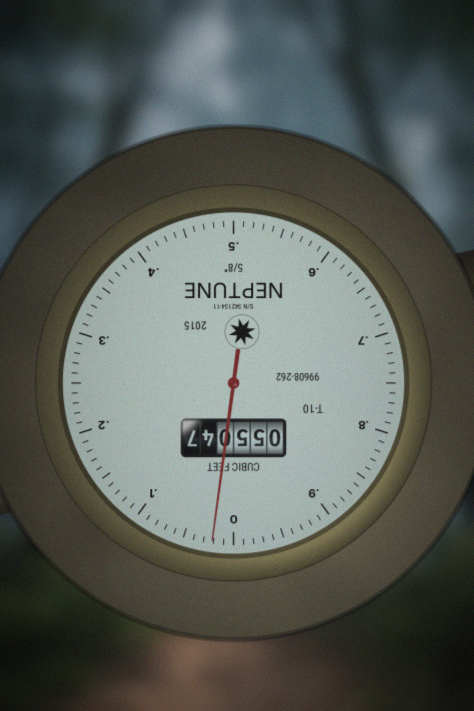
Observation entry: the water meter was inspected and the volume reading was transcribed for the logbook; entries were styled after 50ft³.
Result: 55047.02ft³
